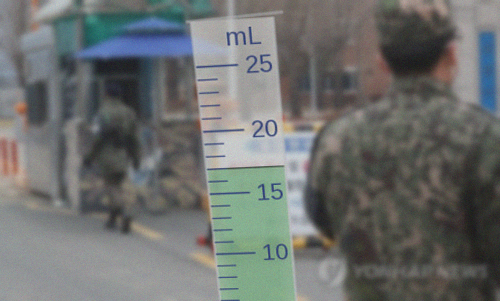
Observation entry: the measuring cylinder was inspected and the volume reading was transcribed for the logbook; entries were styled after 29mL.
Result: 17mL
